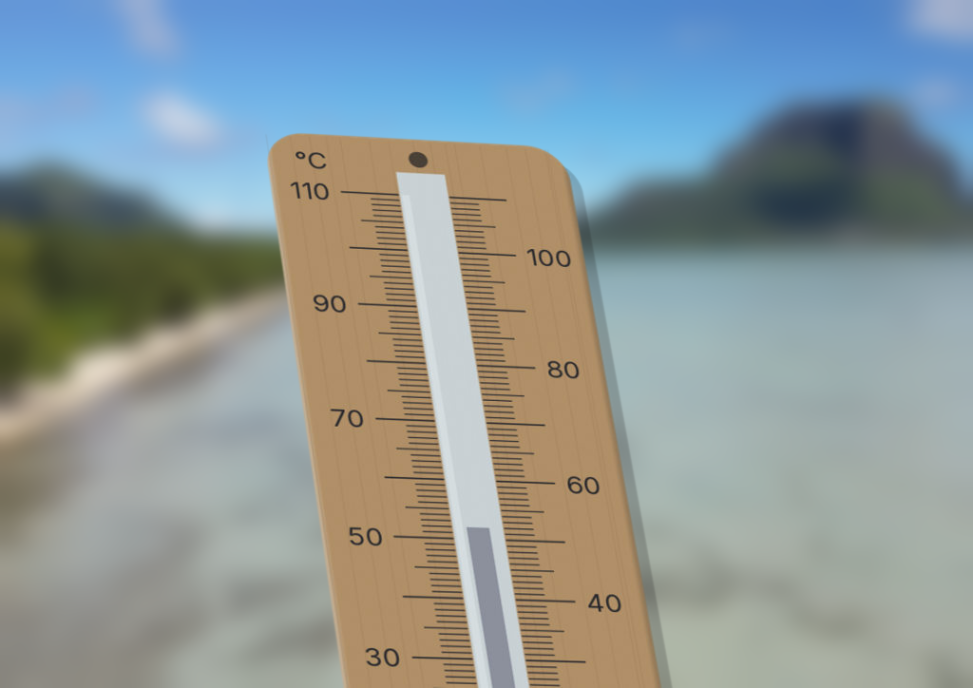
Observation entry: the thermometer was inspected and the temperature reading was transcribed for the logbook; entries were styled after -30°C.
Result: 52°C
